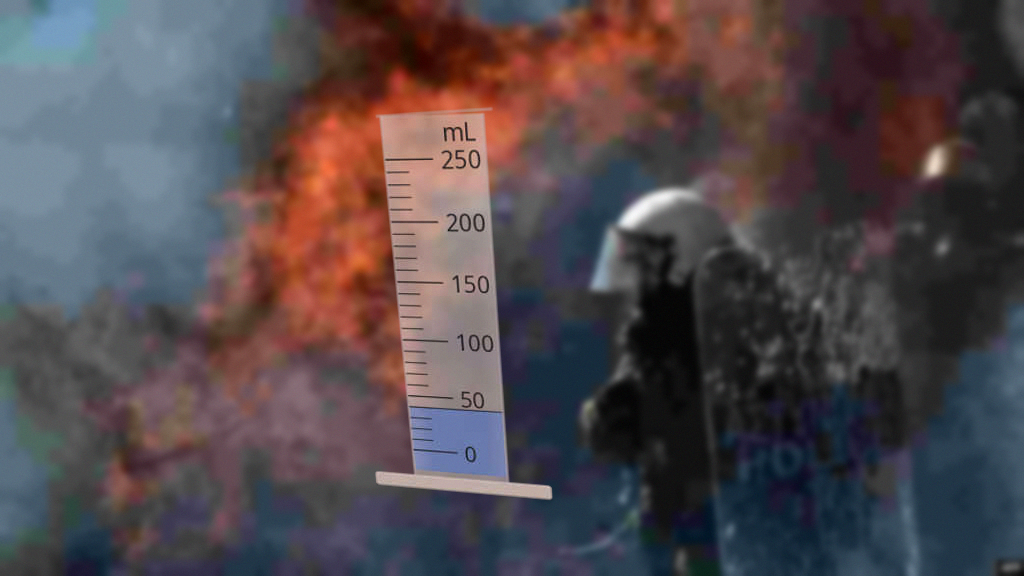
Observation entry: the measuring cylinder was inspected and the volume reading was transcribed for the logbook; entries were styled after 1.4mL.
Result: 40mL
